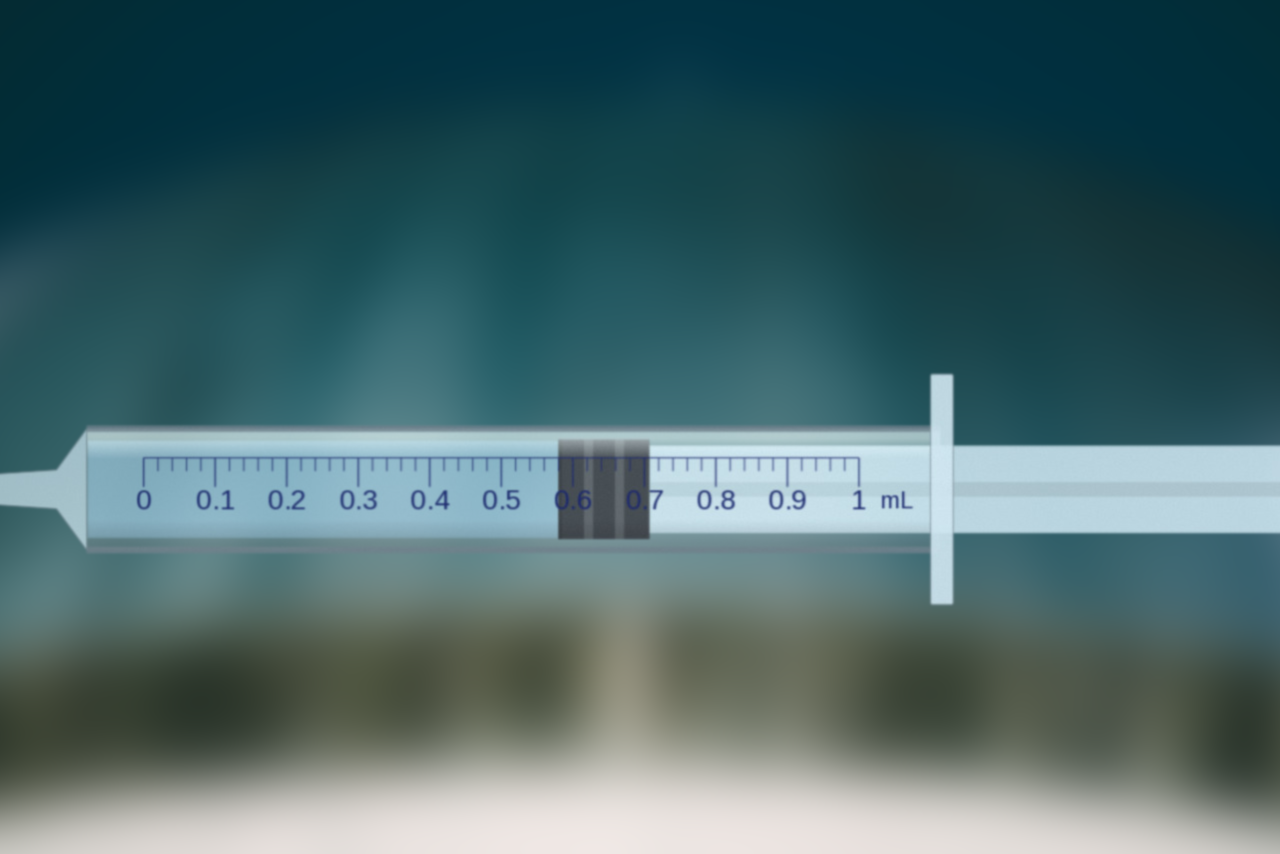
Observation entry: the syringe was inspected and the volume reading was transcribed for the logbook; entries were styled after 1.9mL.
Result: 0.58mL
